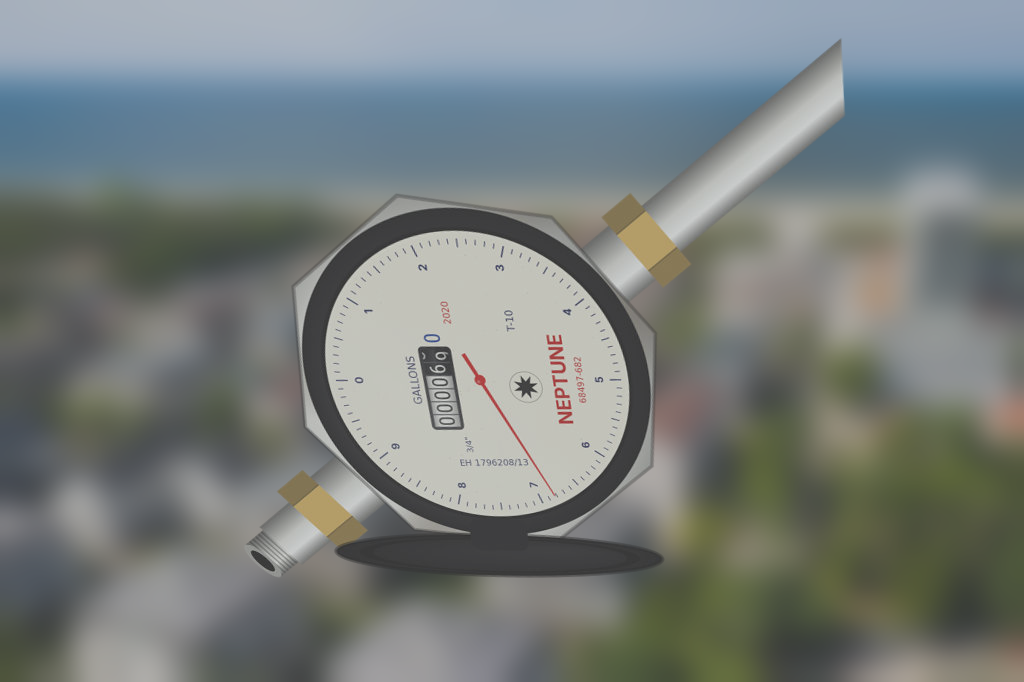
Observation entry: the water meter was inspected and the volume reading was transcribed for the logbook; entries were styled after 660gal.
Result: 686.8gal
